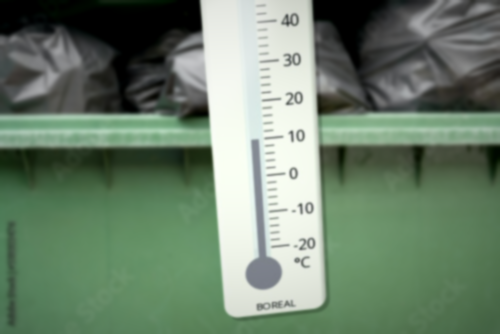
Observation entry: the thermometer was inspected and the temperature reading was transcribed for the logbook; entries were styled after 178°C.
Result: 10°C
